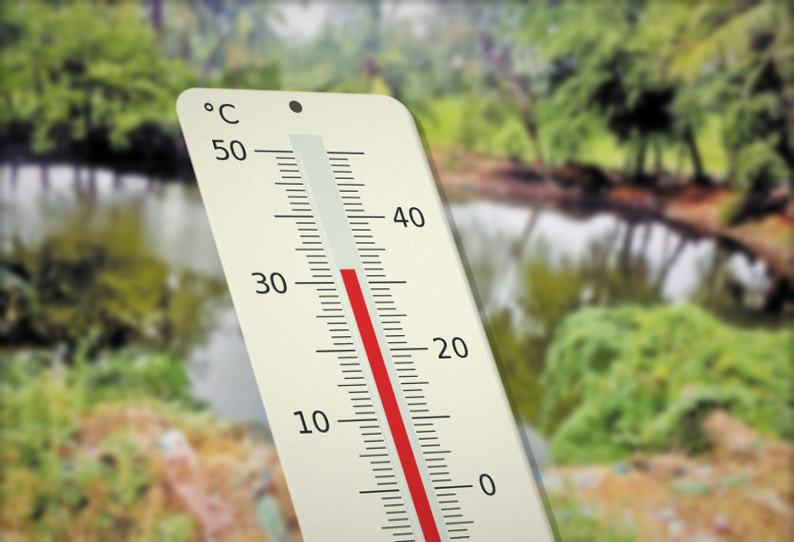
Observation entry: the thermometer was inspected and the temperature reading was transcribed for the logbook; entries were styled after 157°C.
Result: 32°C
